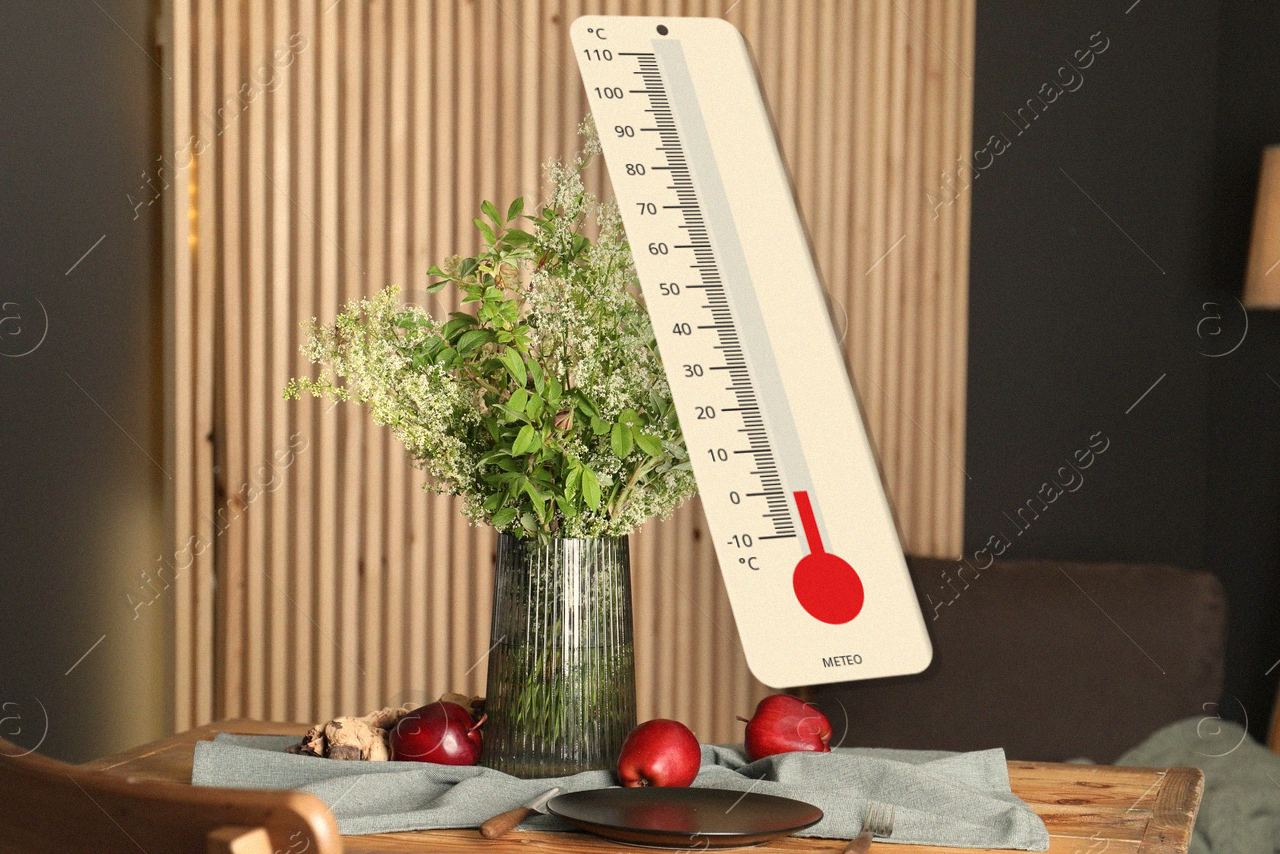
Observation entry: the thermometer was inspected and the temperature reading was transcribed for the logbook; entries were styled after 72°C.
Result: 0°C
